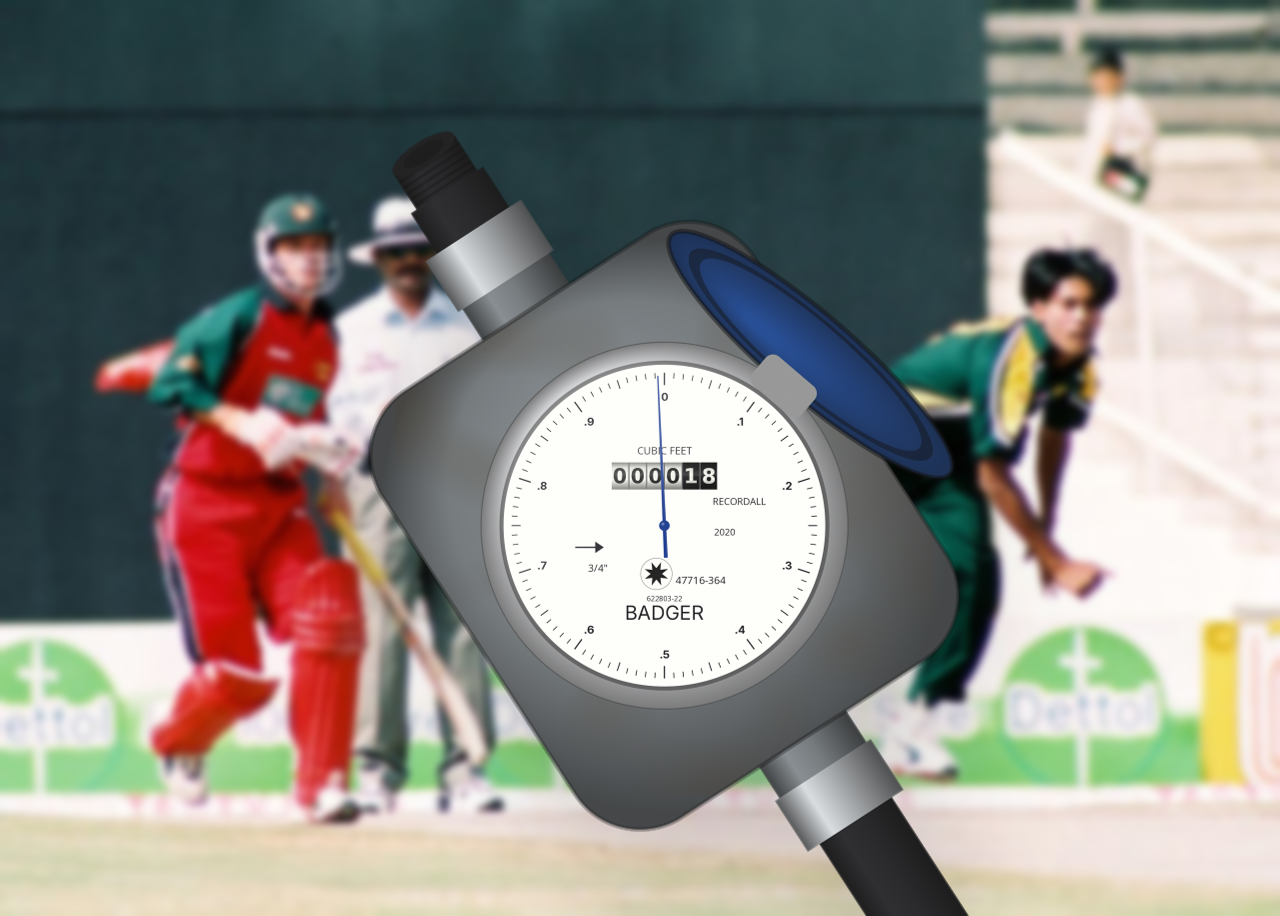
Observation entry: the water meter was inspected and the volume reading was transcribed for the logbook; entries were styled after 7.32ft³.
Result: 17.99ft³
